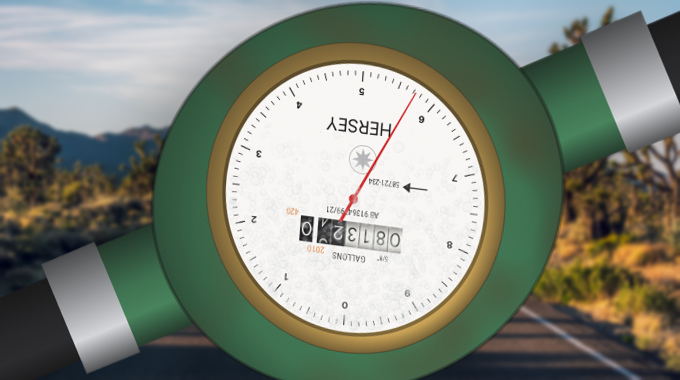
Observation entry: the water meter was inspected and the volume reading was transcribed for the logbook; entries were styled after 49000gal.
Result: 813235.7gal
